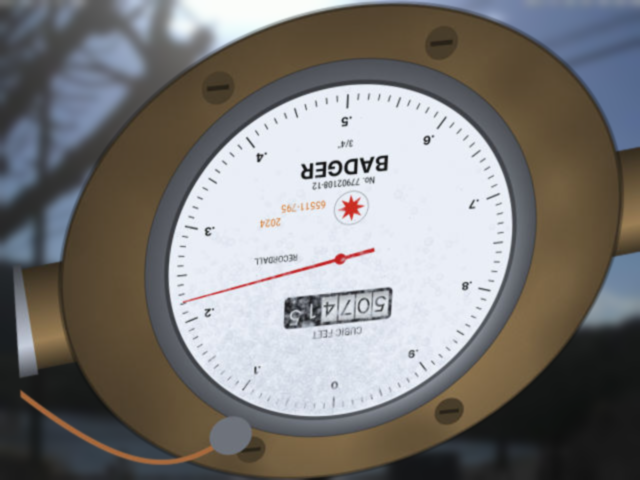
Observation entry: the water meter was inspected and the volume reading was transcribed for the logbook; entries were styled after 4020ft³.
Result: 507415.22ft³
